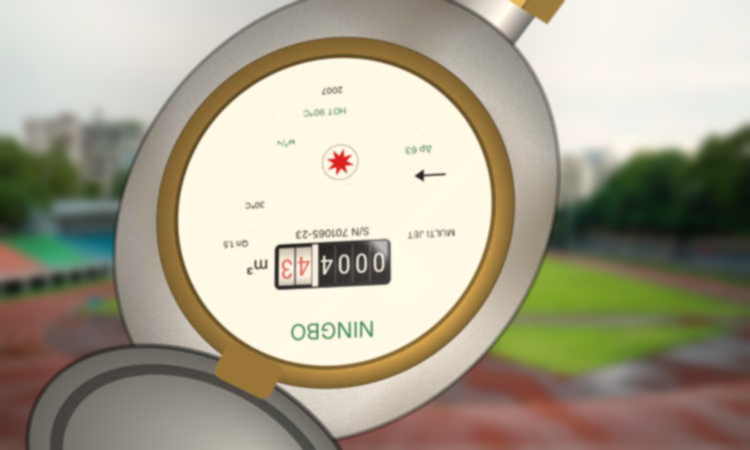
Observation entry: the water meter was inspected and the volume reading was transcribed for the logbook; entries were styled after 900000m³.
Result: 4.43m³
